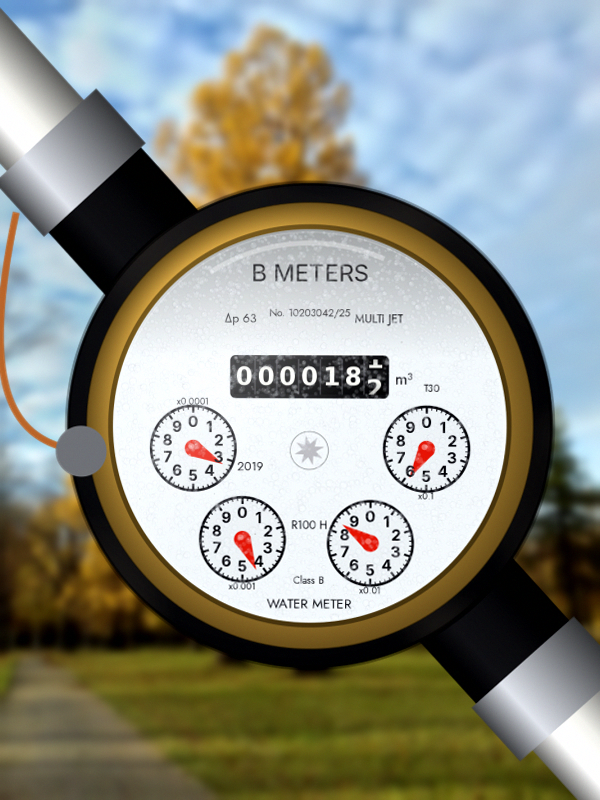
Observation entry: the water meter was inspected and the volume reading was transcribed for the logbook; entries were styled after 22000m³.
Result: 181.5843m³
